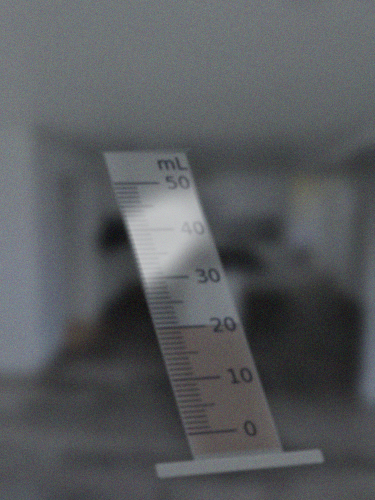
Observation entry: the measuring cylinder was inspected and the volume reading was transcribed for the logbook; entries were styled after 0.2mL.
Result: 20mL
